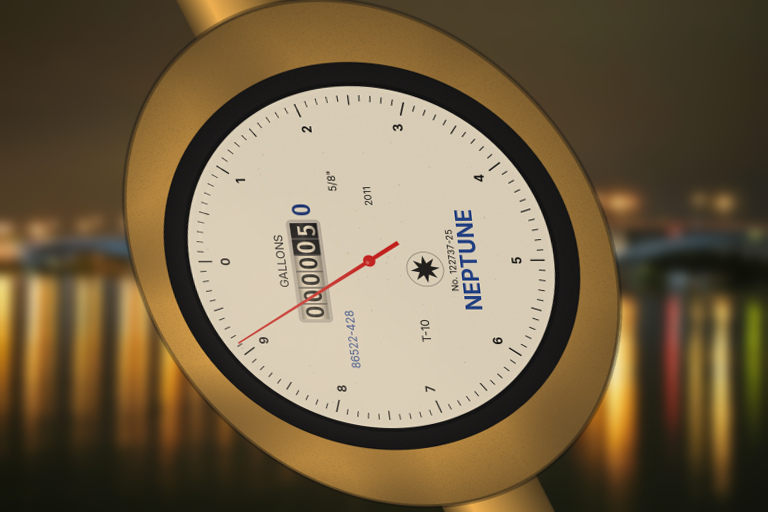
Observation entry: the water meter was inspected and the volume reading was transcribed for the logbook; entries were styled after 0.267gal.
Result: 49.1gal
